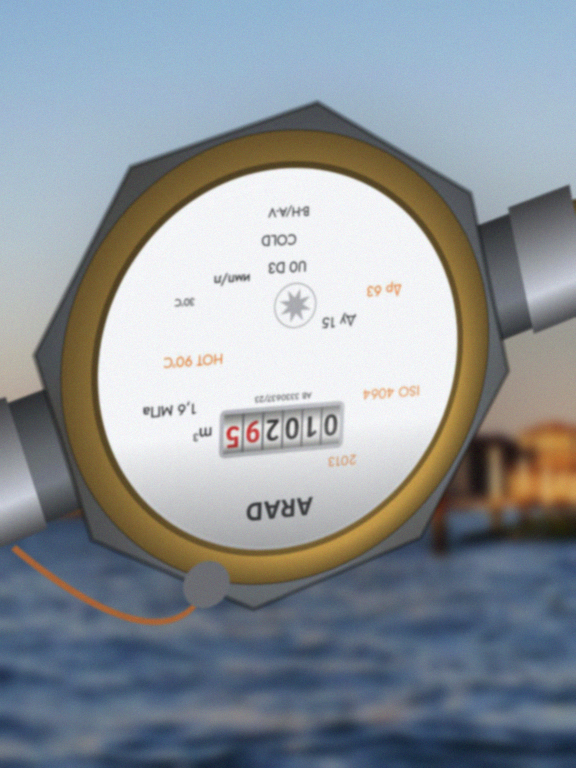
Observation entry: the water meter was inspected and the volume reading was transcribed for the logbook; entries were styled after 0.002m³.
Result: 102.95m³
